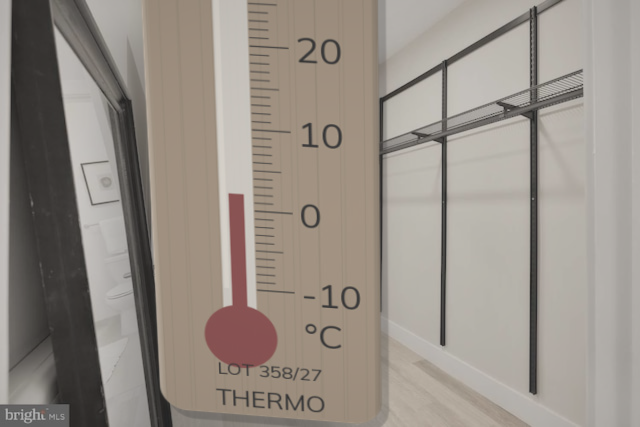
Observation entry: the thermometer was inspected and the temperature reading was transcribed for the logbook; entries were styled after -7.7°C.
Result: 2°C
